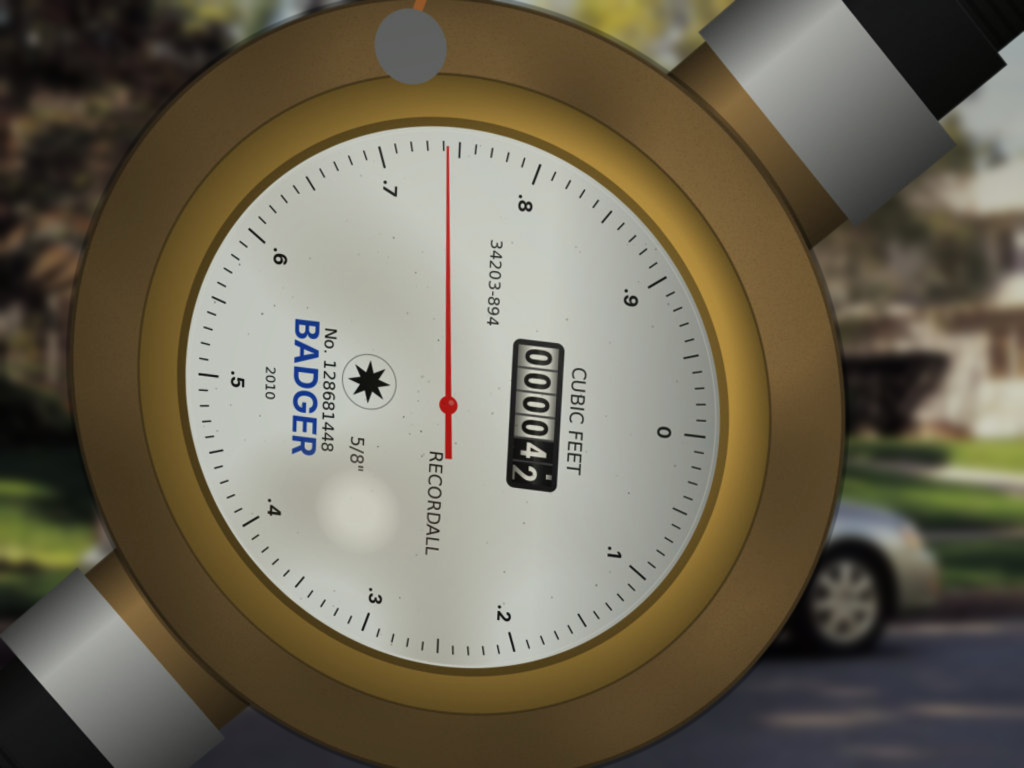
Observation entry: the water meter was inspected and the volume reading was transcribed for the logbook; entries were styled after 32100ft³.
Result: 41.74ft³
